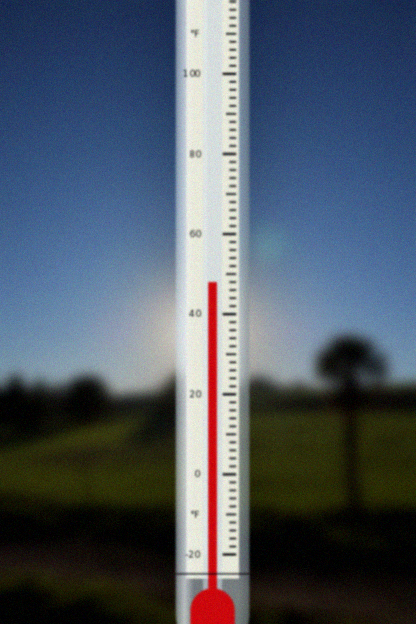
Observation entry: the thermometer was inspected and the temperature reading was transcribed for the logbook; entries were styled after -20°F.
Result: 48°F
